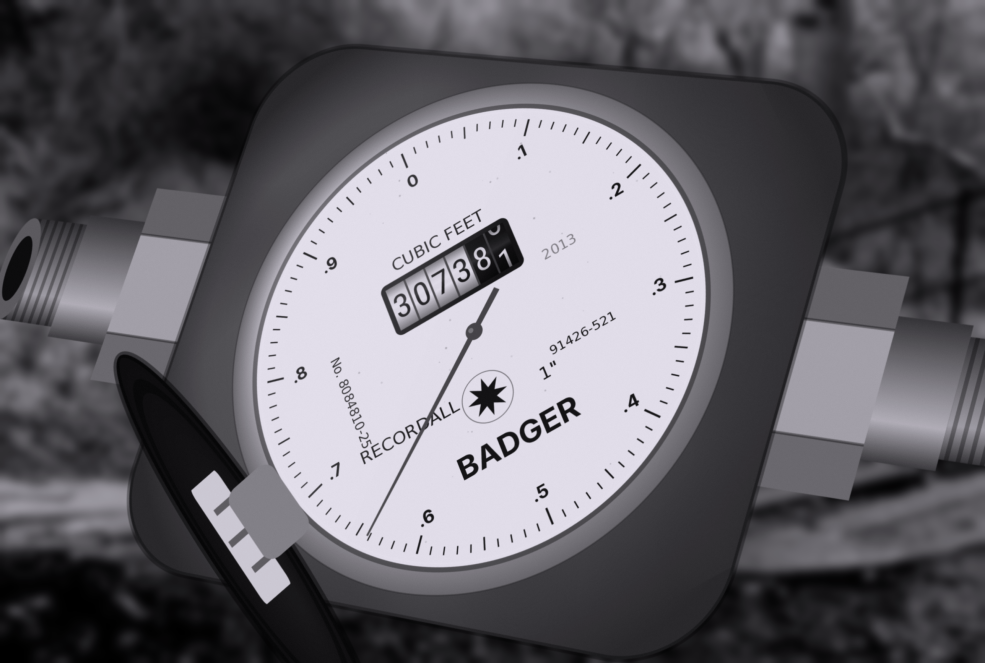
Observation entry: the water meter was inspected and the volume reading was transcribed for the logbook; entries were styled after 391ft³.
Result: 307380.64ft³
